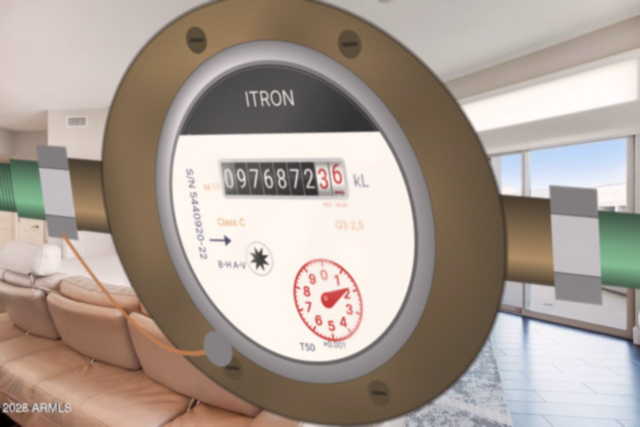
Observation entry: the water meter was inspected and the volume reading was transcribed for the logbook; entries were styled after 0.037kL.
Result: 976872.361kL
